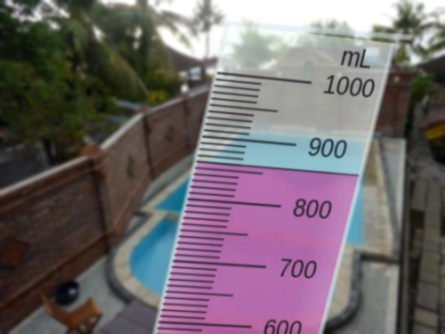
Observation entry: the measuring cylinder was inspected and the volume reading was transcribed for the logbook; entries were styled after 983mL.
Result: 860mL
